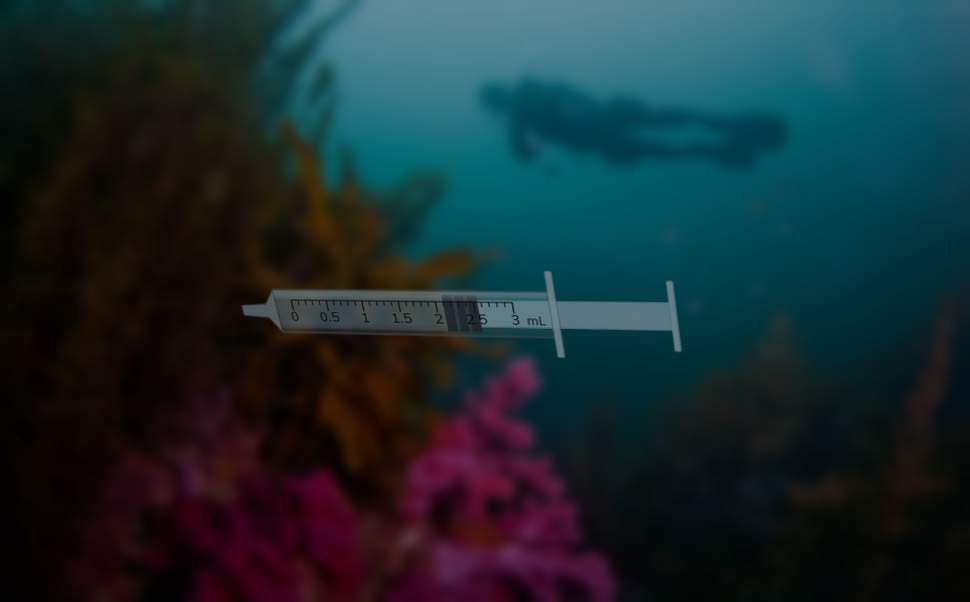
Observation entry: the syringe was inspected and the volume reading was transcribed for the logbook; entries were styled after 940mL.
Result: 2.1mL
